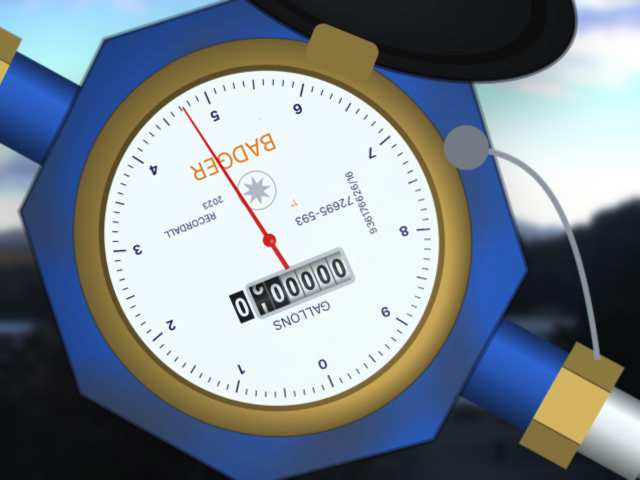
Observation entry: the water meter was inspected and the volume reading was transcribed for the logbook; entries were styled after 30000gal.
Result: 14.7gal
